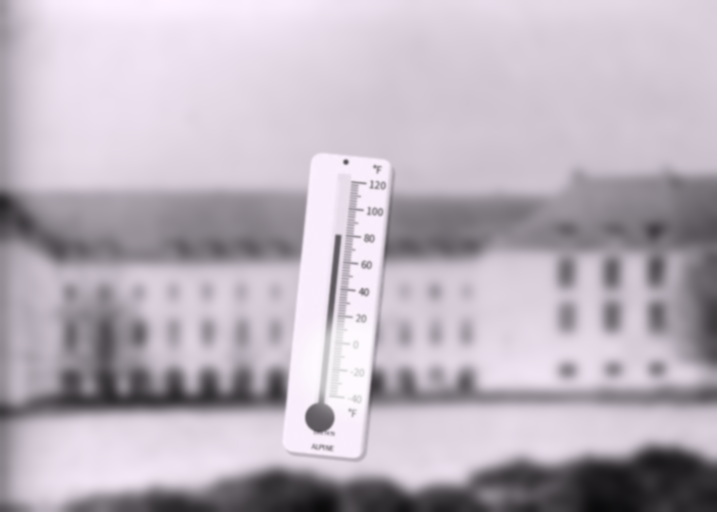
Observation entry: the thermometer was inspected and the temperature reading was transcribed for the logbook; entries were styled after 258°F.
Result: 80°F
